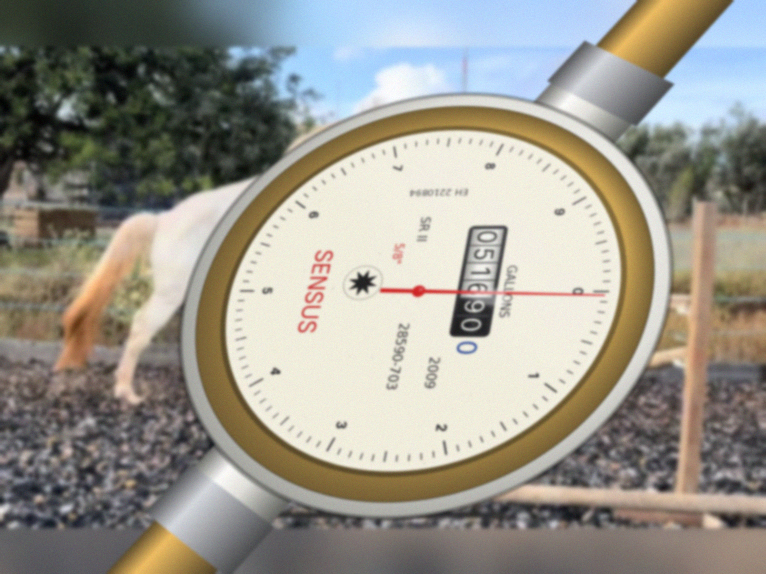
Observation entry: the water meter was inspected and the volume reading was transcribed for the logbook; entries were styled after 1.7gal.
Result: 516900.0gal
